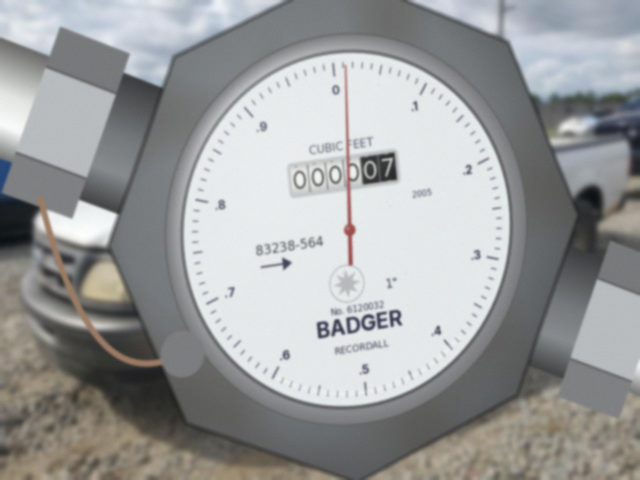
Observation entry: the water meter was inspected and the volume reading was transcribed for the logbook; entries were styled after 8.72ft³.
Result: 7.01ft³
